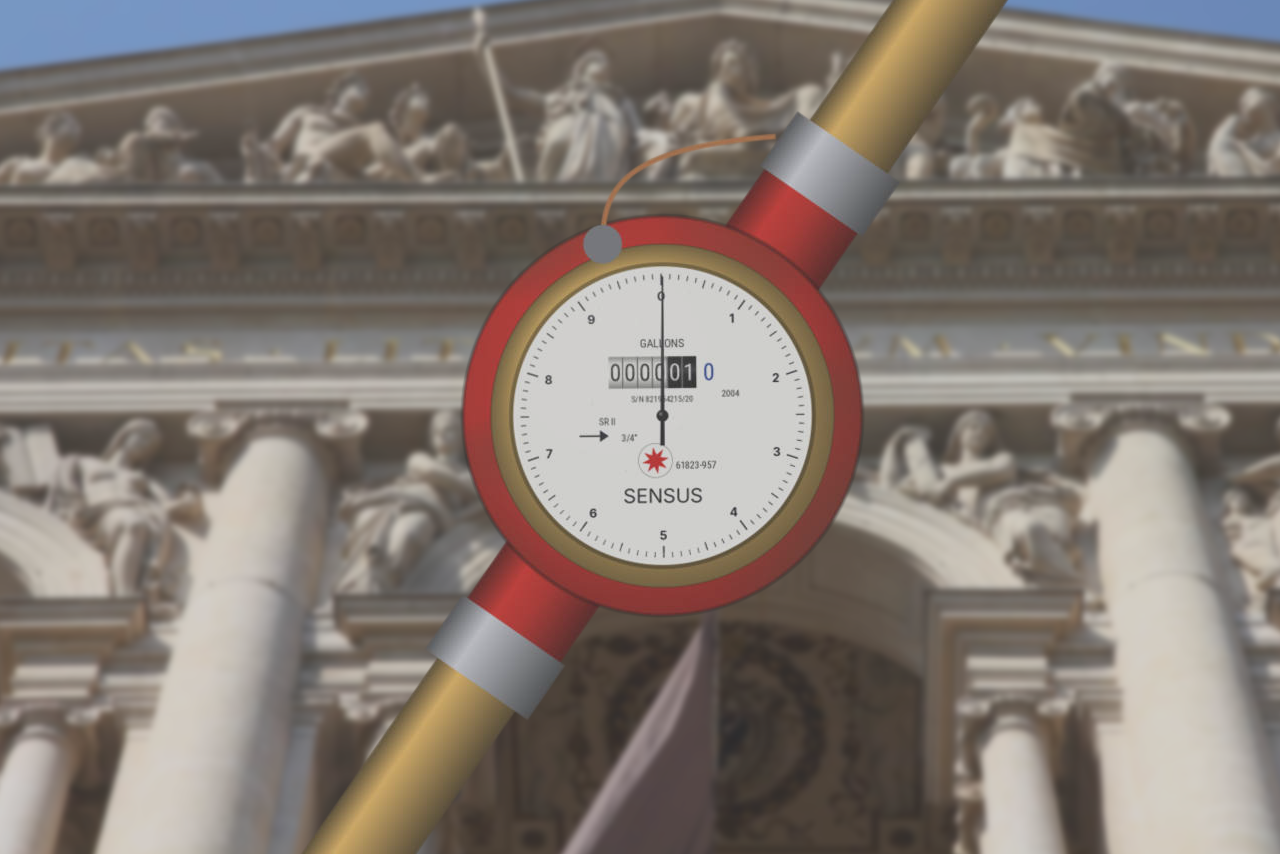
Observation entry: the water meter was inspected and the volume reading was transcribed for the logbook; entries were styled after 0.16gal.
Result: 10.0gal
